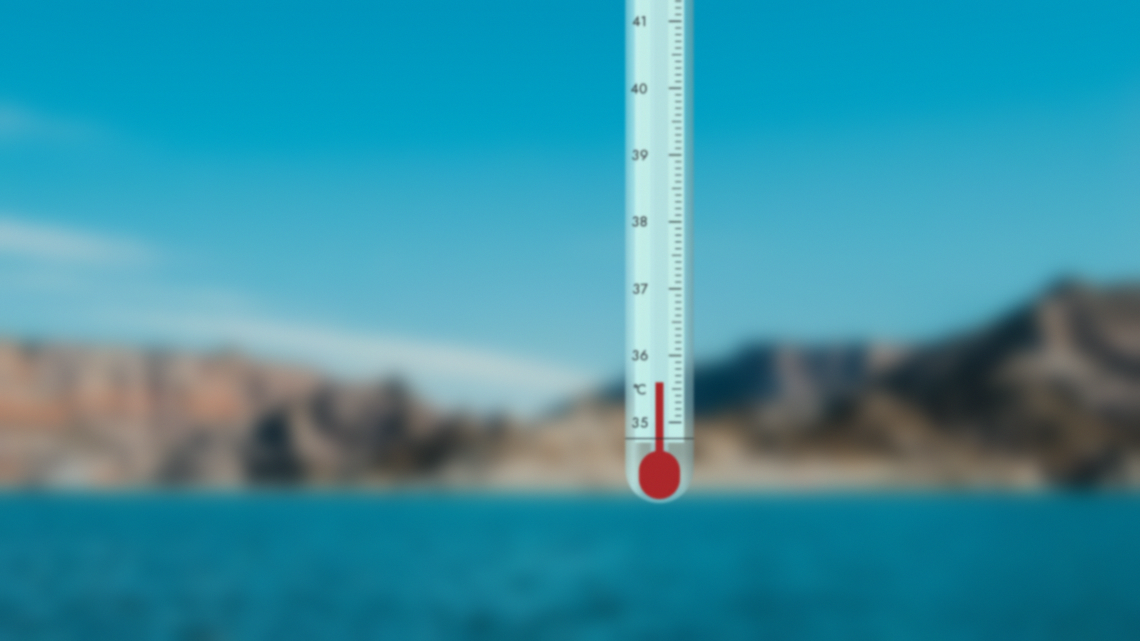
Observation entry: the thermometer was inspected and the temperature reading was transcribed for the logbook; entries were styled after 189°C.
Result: 35.6°C
